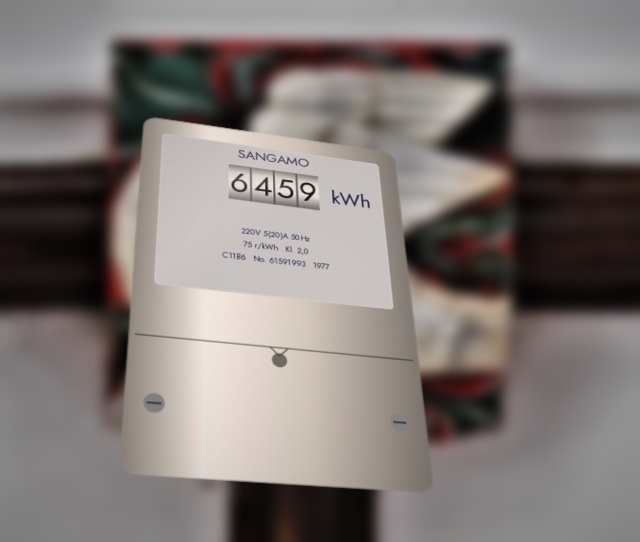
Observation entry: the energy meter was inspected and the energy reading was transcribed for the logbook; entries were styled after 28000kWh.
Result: 6459kWh
